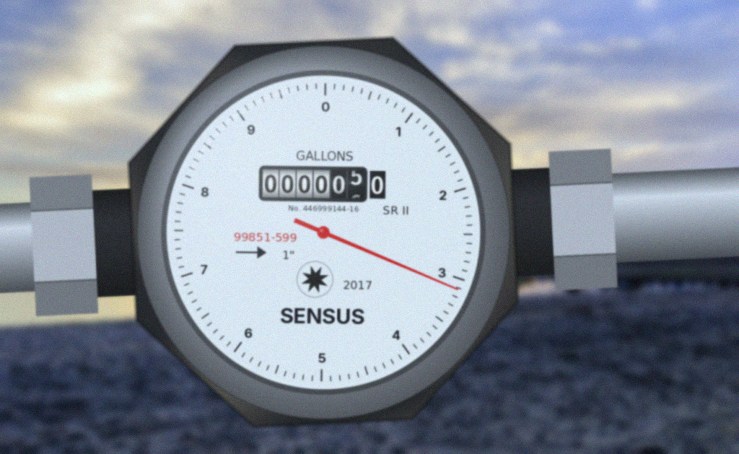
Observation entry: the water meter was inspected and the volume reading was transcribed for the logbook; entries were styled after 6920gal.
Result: 53.1gal
